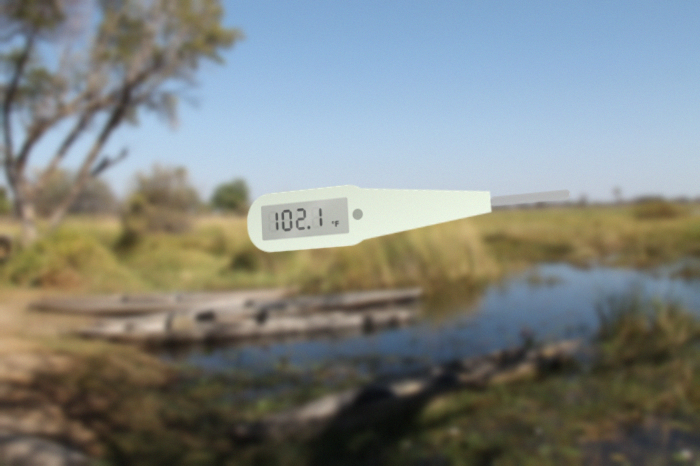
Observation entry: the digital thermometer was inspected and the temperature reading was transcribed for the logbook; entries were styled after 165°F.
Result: 102.1°F
